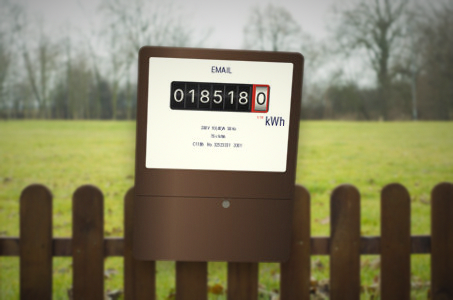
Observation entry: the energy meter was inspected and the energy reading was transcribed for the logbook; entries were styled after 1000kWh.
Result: 18518.0kWh
